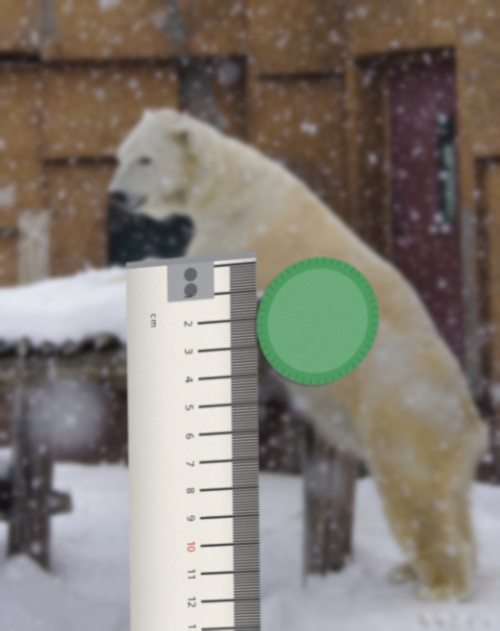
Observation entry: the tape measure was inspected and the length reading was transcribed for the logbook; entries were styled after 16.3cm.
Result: 4.5cm
